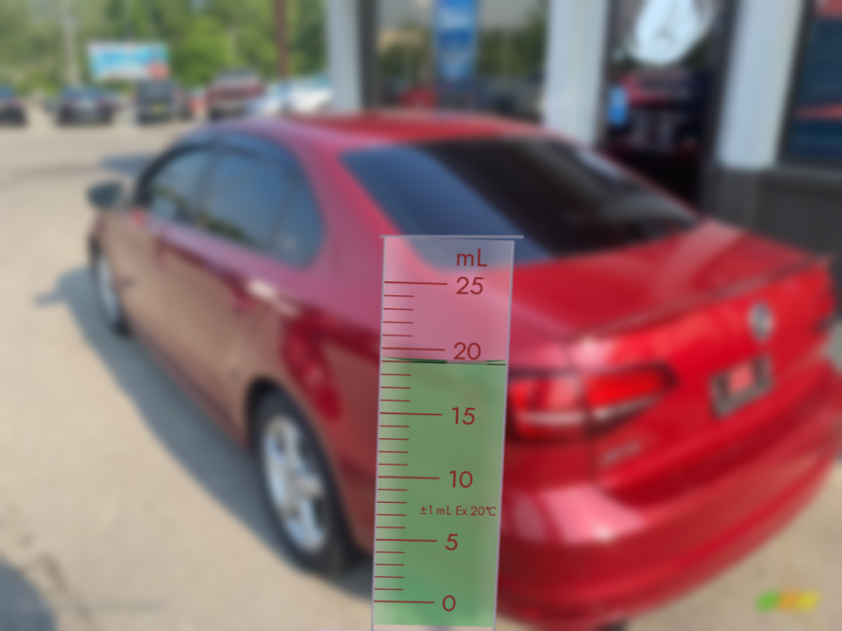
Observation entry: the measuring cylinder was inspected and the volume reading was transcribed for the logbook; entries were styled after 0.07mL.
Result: 19mL
